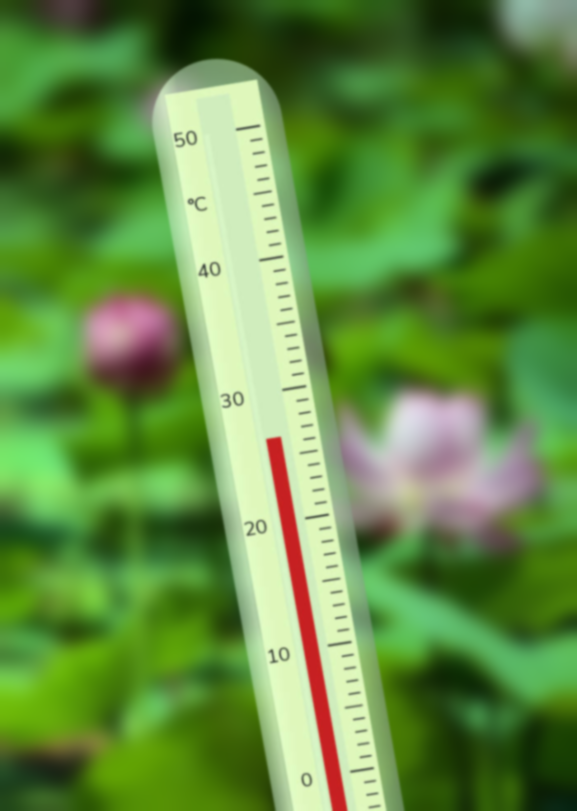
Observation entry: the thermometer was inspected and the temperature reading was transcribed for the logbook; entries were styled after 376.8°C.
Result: 26.5°C
